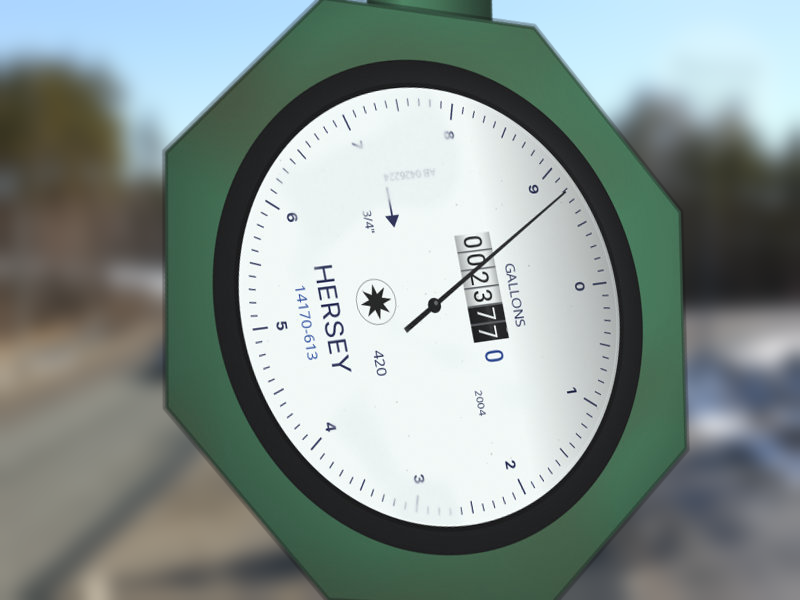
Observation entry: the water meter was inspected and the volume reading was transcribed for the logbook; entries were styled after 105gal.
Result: 23769.2gal
